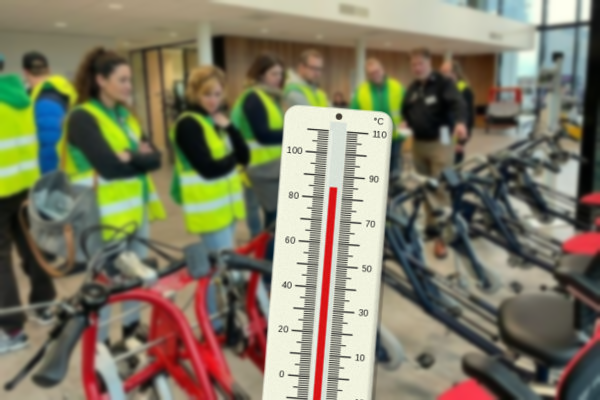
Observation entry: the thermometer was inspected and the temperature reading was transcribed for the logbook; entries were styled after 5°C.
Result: 85°C
